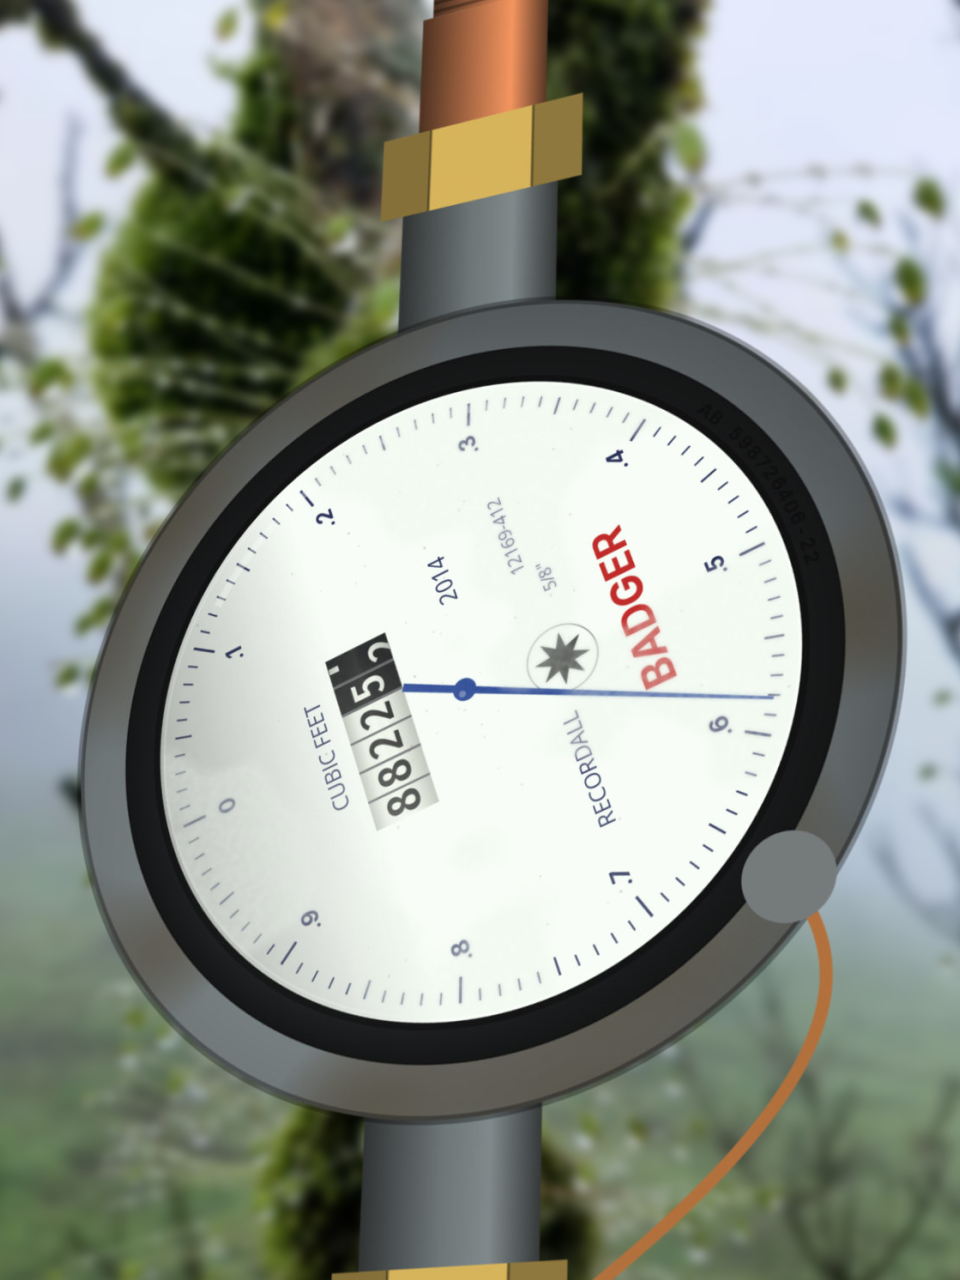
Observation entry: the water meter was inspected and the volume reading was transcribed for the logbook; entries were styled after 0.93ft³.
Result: 882251.58ft³
